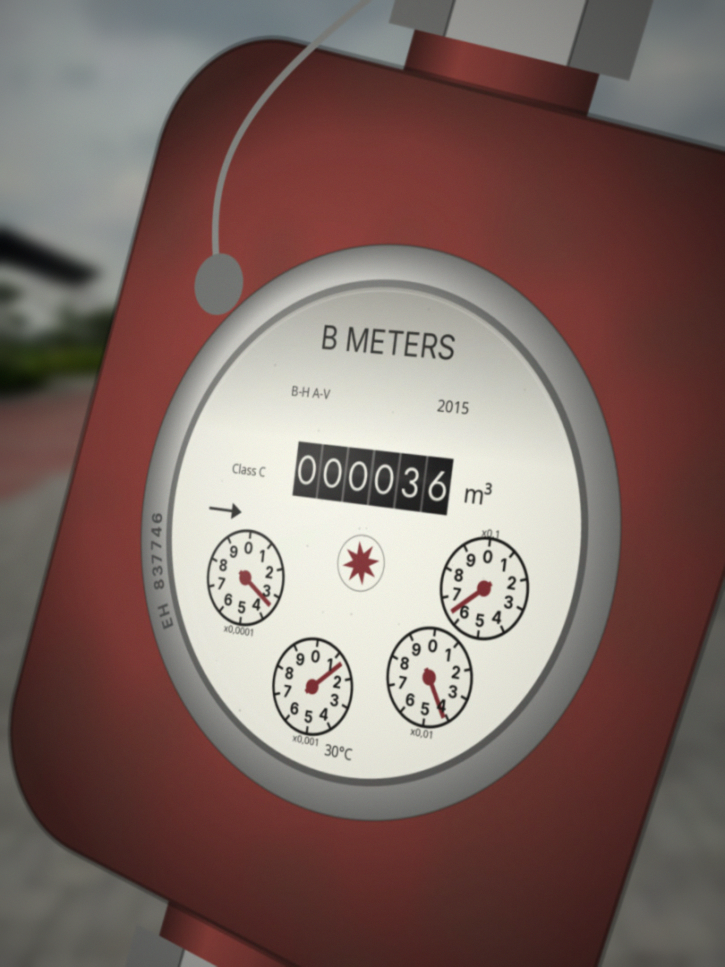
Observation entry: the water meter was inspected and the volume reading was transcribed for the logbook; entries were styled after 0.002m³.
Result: 36.6413m³
